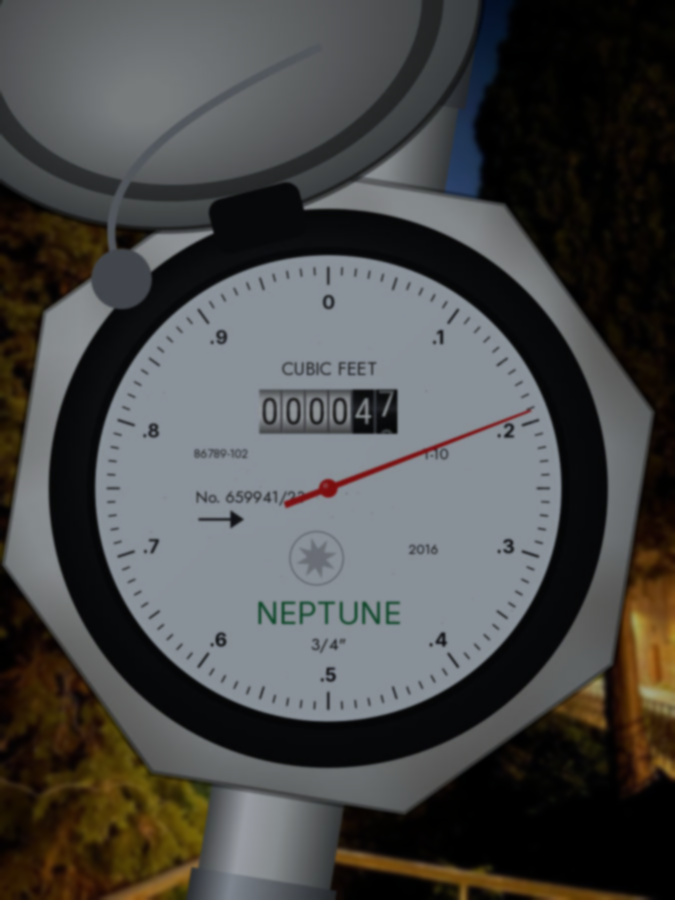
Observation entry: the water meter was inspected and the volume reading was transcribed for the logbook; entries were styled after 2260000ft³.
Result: 47.19ft³
